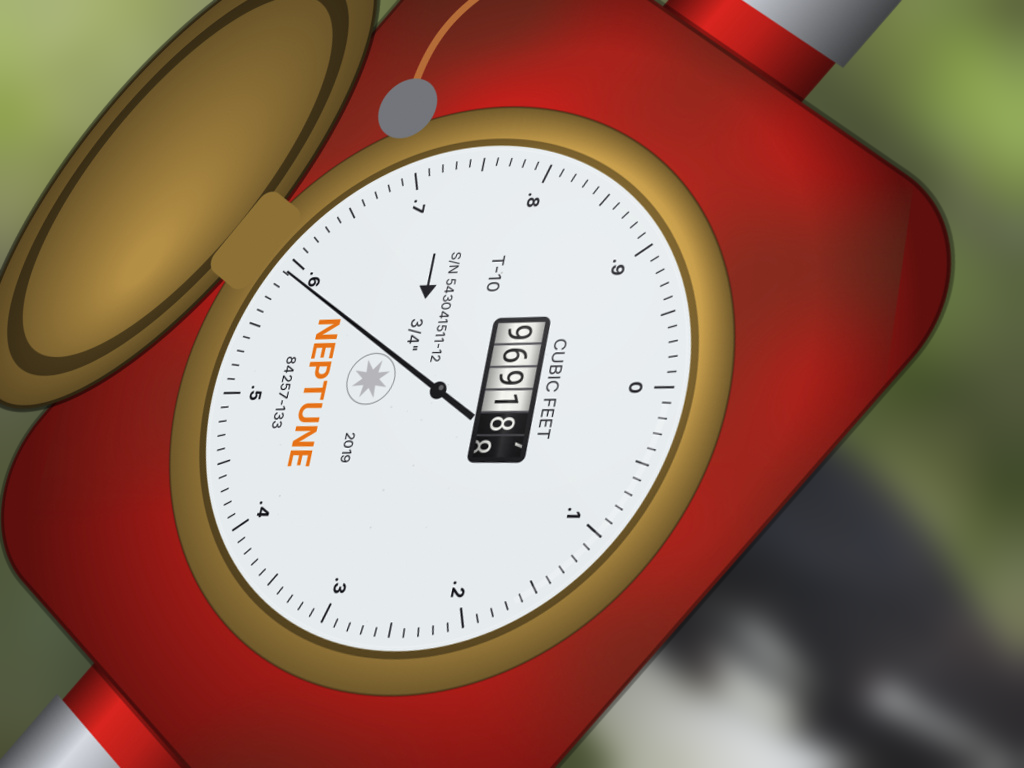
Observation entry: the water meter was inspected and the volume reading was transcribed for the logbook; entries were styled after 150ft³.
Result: 969187.59ft³
